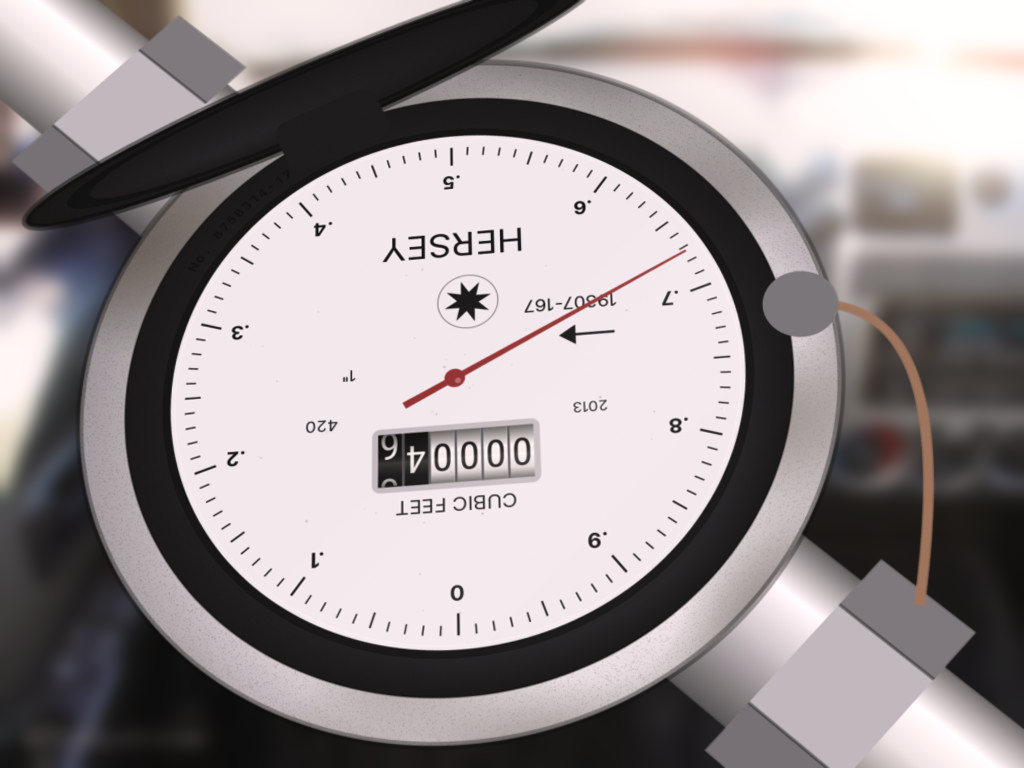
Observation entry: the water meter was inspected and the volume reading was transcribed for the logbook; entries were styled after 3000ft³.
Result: 45.67ft³
